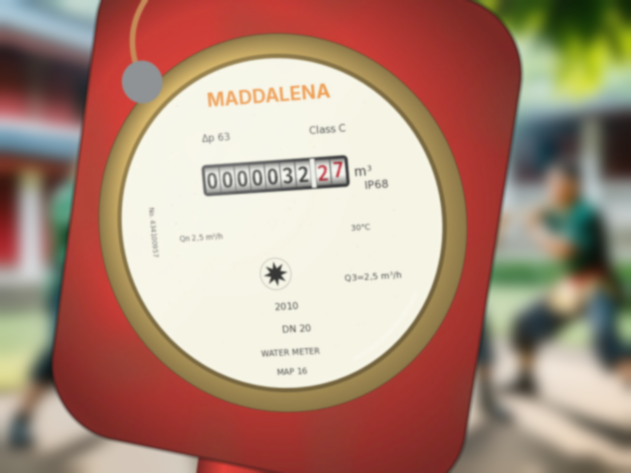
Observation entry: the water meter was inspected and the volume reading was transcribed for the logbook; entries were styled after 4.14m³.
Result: 32.27m³
